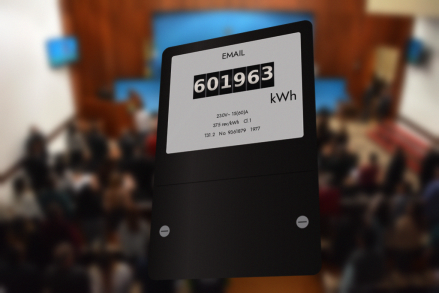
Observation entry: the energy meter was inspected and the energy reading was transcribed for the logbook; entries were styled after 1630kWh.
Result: 601963kWh
